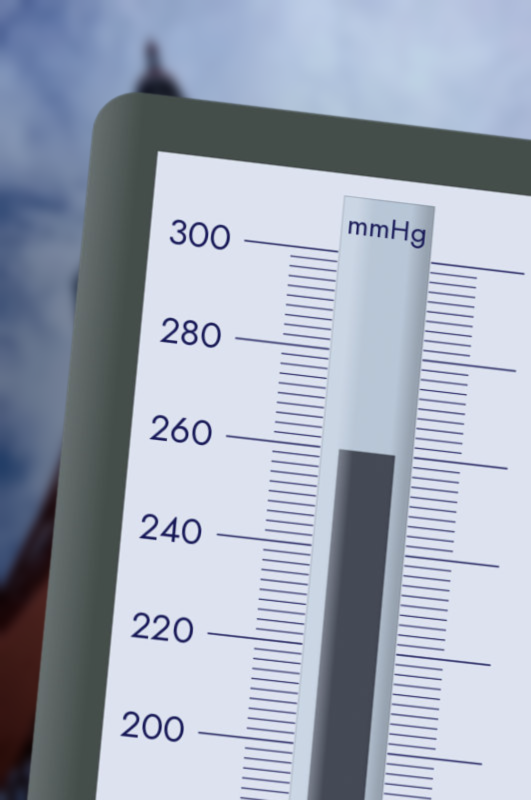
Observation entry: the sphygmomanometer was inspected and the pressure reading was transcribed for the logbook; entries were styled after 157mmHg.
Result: 260mmHg
